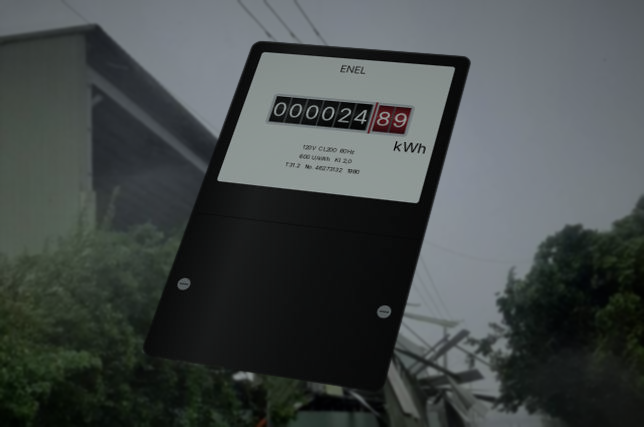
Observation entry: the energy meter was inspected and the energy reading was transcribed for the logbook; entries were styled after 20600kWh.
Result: 24.89kWh
